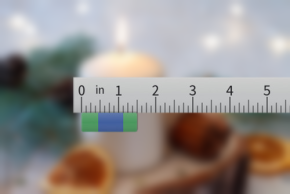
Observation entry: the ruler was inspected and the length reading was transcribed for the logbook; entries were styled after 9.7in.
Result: 1.5in
